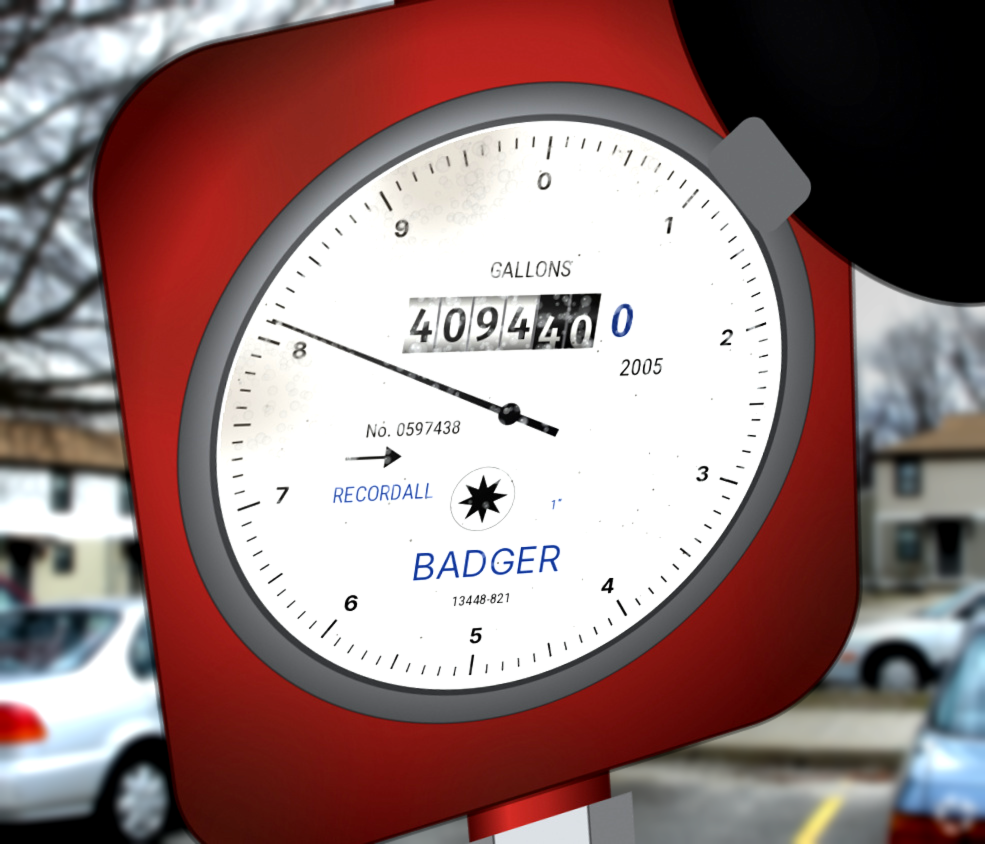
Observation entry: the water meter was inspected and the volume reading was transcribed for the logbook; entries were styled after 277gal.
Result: 4094398.1gal
